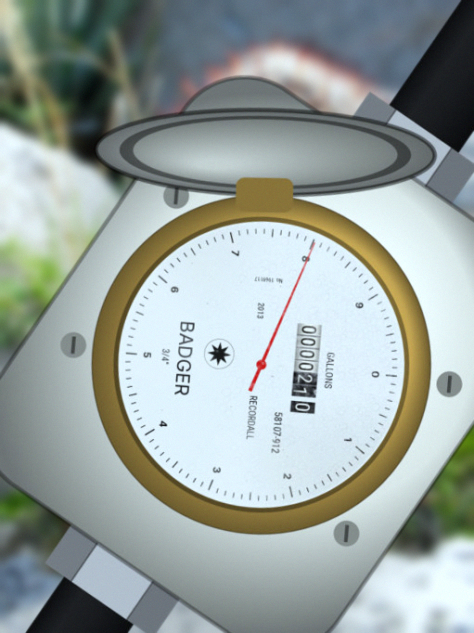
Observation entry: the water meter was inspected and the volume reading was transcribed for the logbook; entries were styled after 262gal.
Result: 208.0gal
